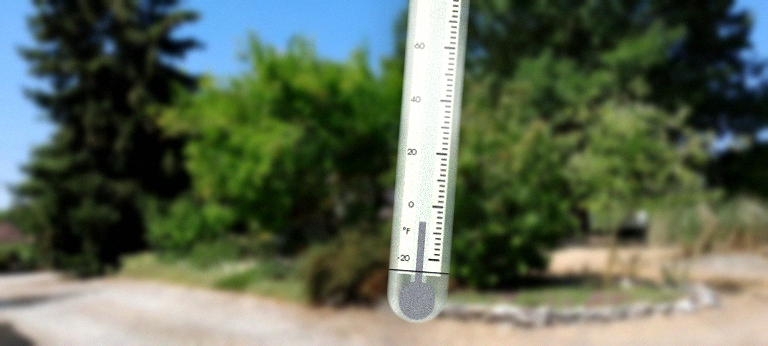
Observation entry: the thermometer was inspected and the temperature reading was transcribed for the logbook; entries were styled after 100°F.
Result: -6°F
